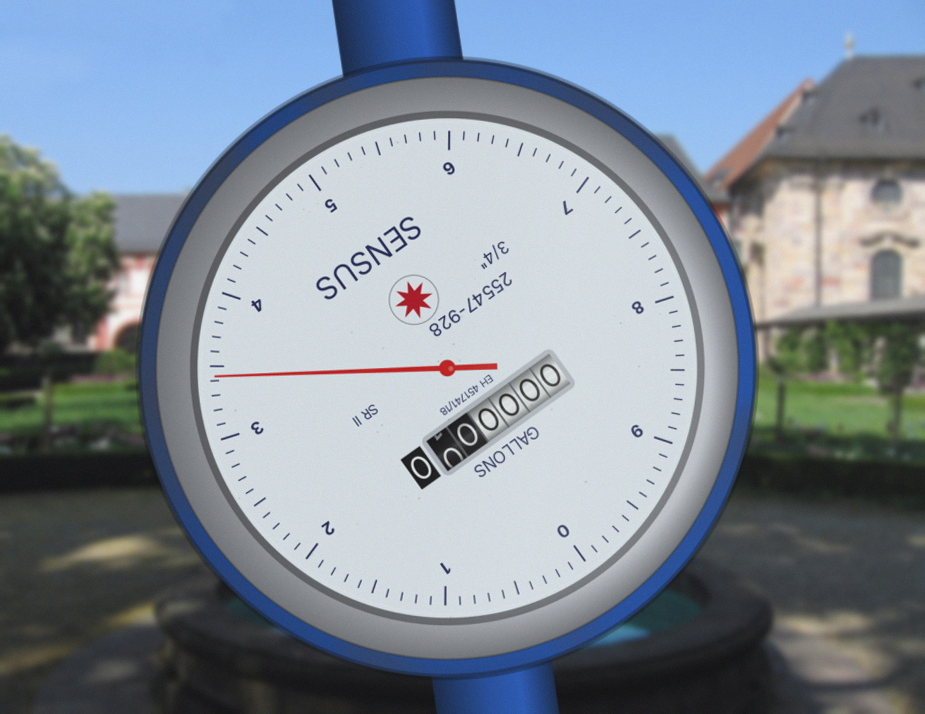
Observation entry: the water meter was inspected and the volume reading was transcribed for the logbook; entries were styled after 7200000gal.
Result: 3.4gal
